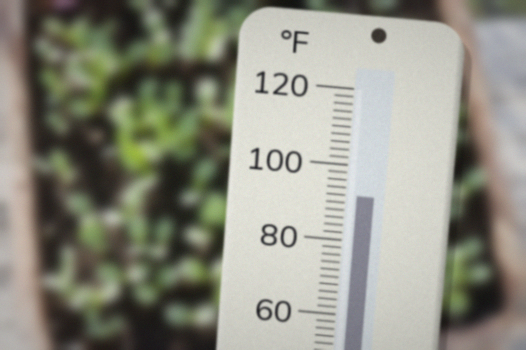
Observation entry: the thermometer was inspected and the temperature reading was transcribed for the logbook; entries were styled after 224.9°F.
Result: 92°F
